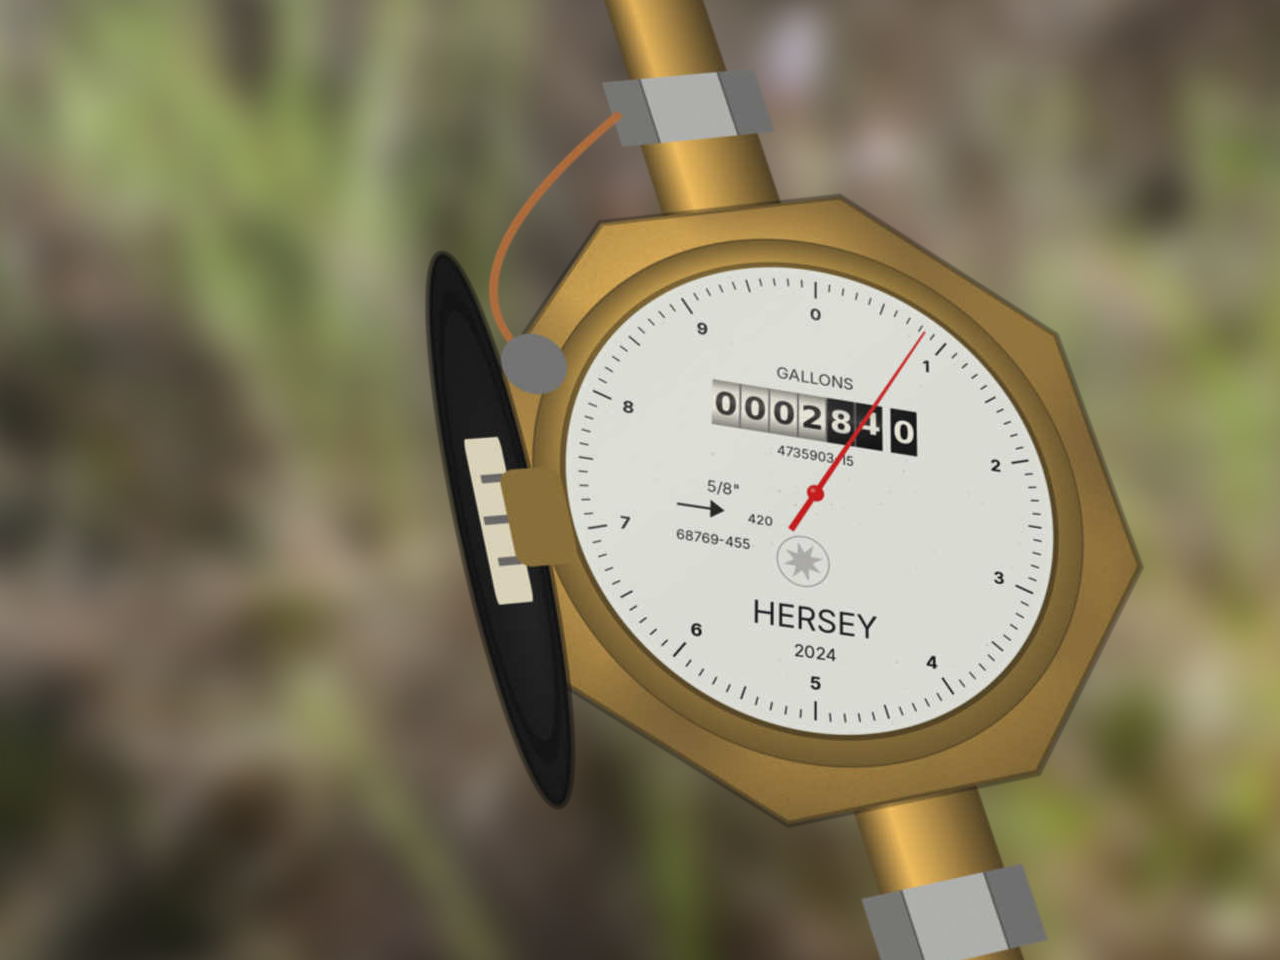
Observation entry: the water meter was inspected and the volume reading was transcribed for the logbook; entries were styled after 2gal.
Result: 2840.8gal
